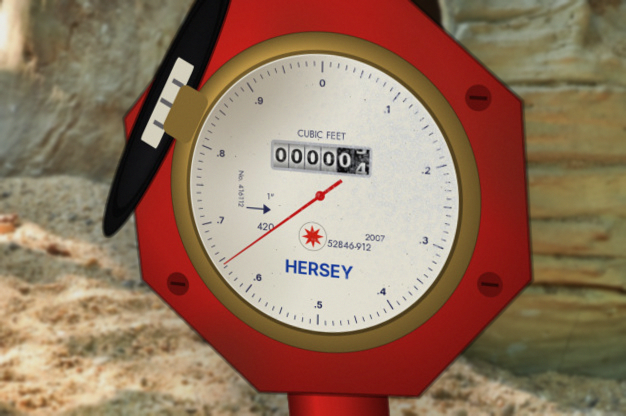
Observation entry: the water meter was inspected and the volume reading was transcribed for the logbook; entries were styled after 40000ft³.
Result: 3.64ft³
